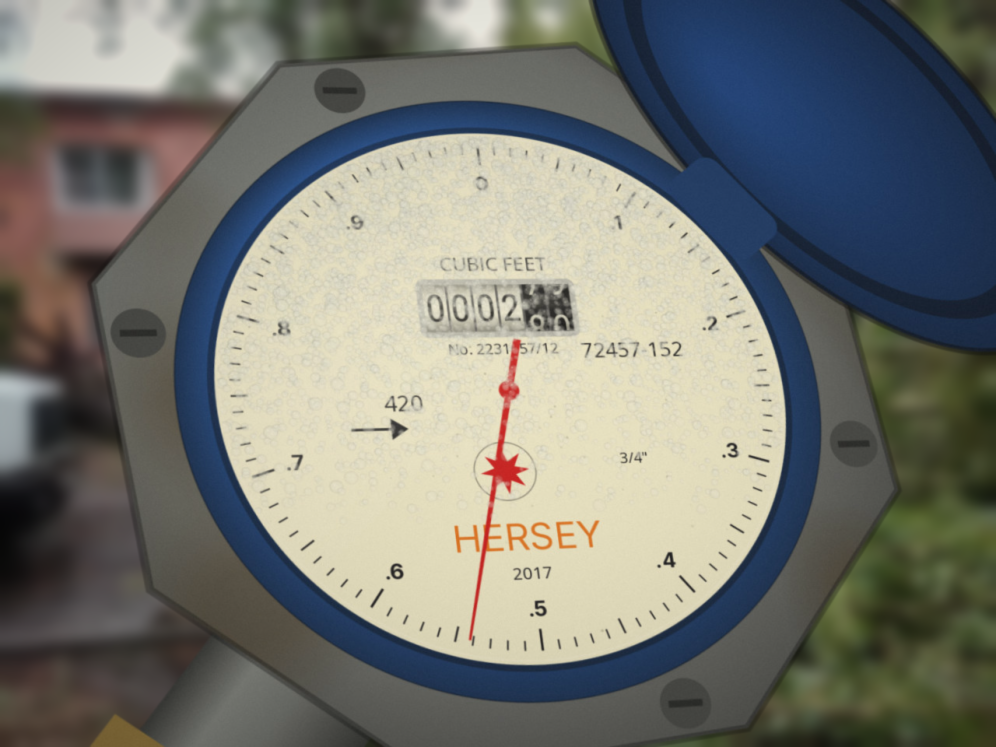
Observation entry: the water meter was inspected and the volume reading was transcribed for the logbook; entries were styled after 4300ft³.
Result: 279.54ft³
